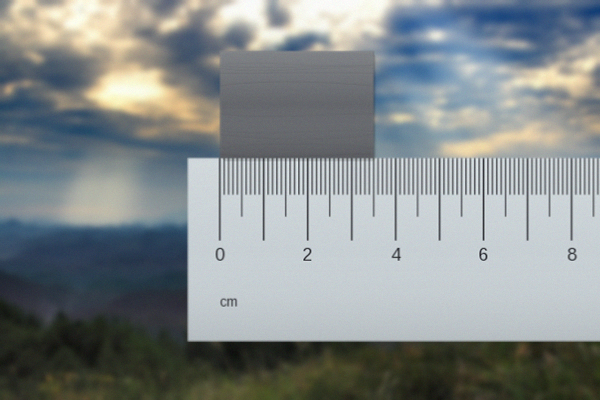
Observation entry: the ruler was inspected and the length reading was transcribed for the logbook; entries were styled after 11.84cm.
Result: 3.5cm
